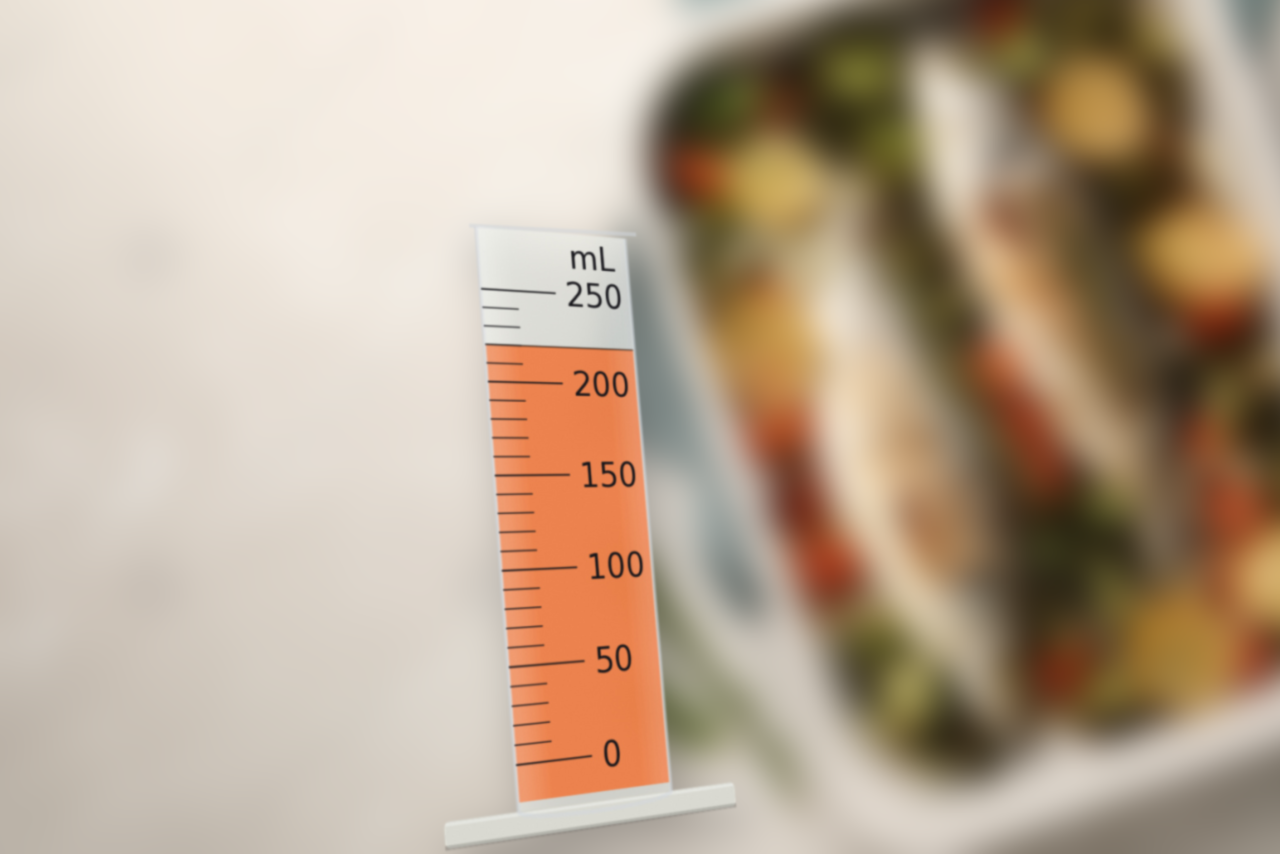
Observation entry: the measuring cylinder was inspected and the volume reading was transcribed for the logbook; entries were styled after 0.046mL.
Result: 220mL
